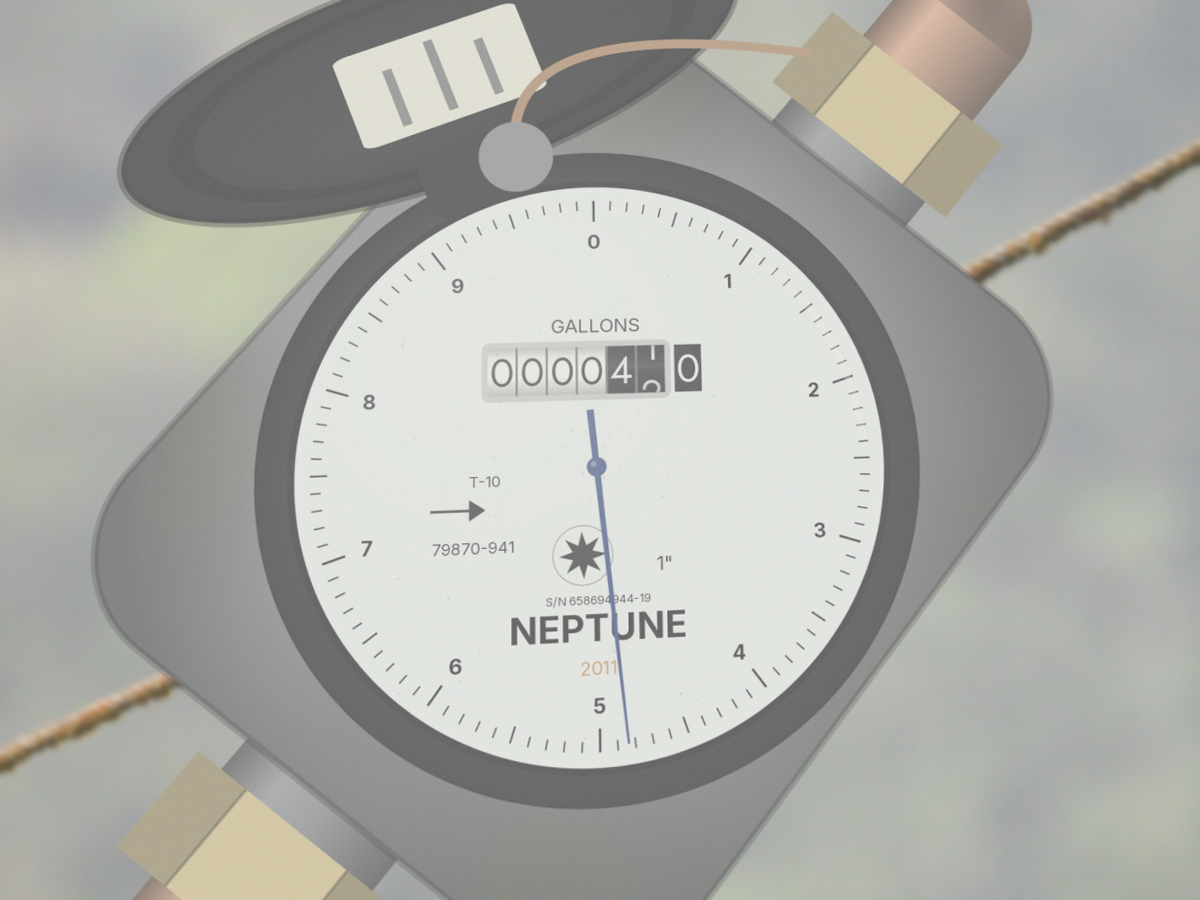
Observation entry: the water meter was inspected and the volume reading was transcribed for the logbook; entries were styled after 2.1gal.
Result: 414.8gal
